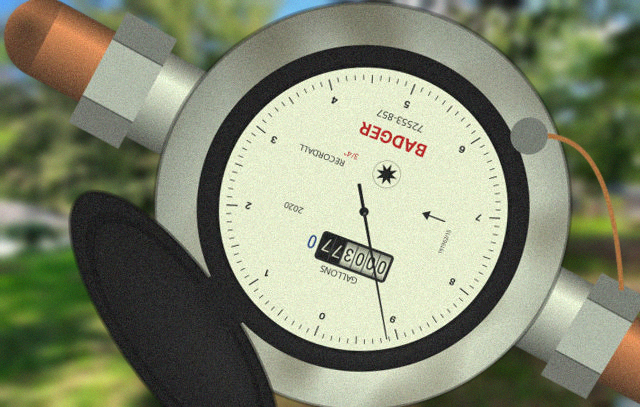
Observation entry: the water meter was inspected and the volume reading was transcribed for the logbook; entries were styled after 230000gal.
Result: 3769.1gal
